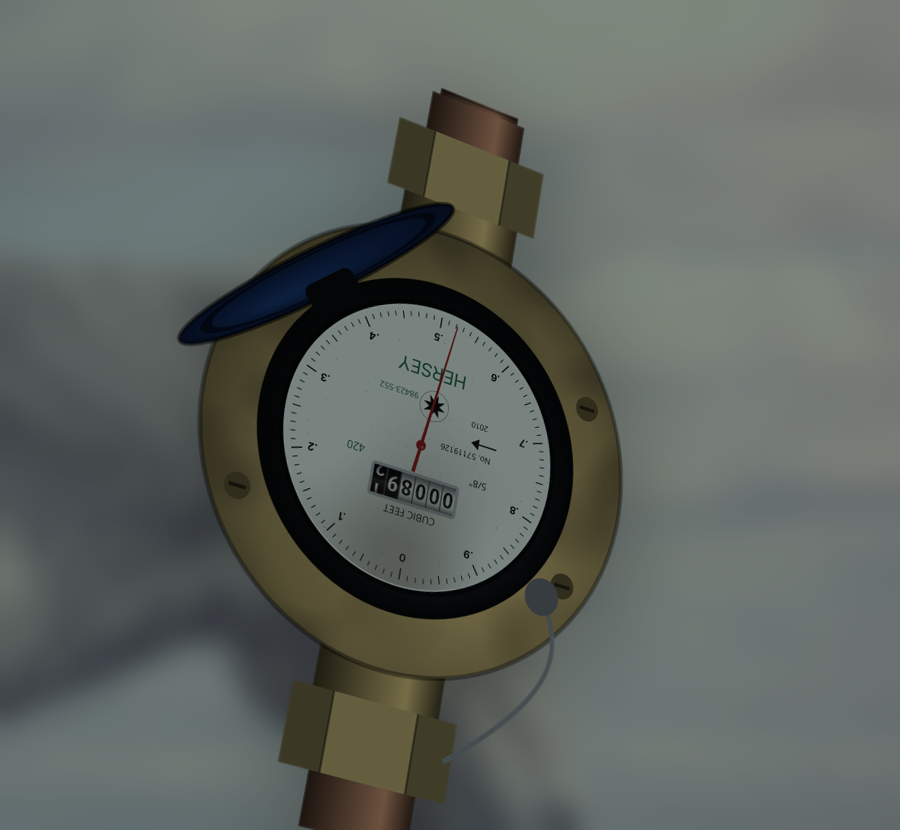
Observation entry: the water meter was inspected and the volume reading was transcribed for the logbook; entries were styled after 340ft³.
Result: 891.52ft³
